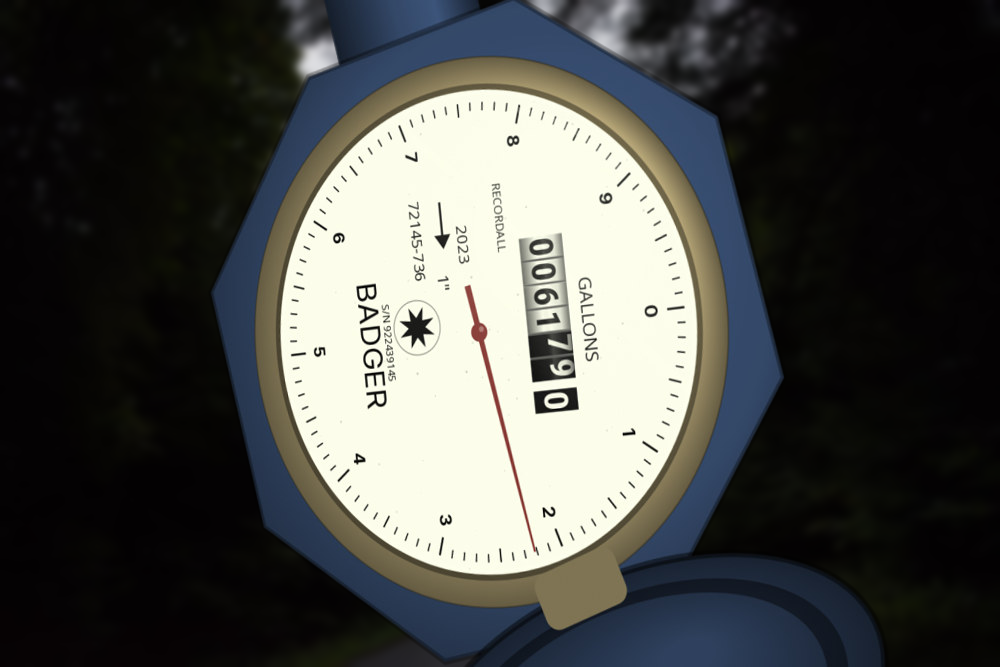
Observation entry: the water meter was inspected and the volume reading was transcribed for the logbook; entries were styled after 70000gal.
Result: 61792.2gal
